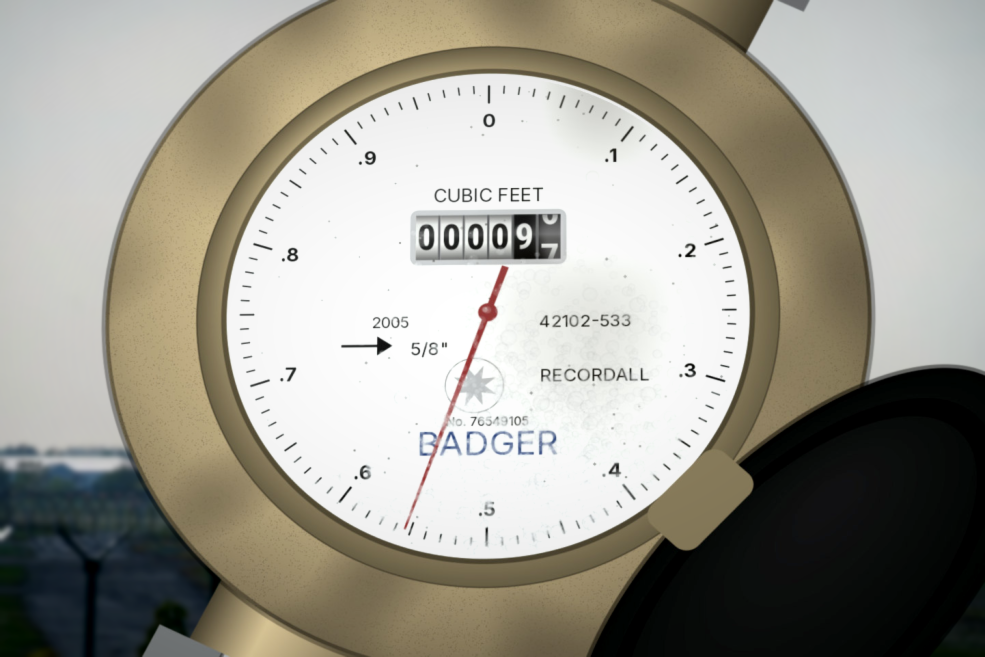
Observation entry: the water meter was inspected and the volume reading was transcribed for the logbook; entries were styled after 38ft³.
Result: 96.55ft³
